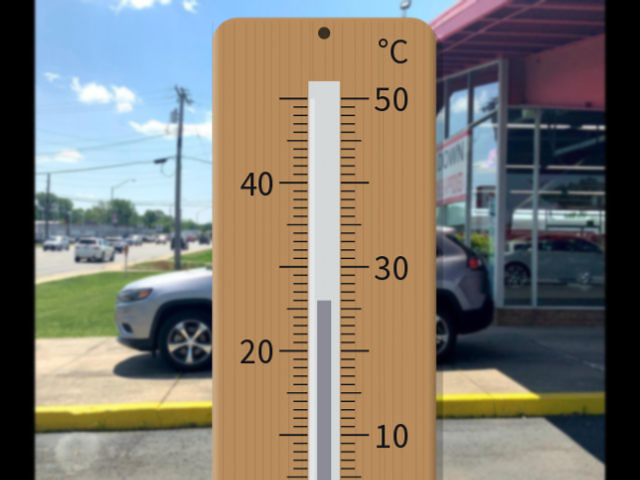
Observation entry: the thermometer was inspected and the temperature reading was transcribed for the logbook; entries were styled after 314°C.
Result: 26°C
